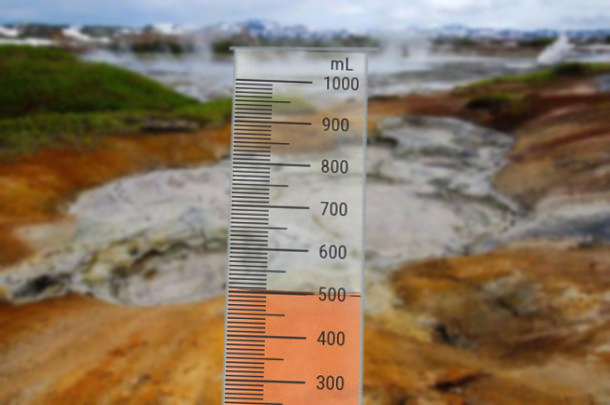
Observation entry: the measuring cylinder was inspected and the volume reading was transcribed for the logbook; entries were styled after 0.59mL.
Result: 500mL
